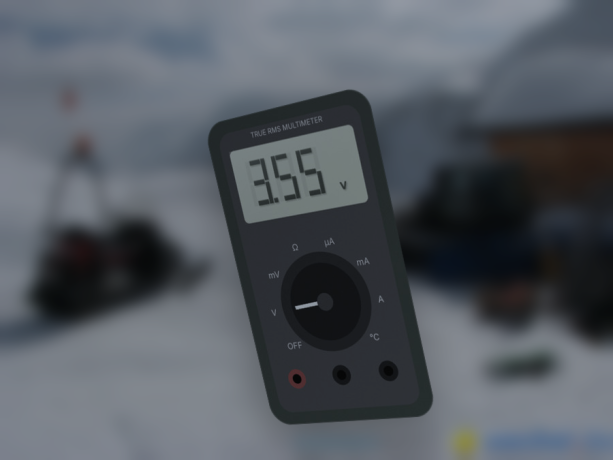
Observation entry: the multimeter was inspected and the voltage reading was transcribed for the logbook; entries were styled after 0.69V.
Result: 3.55V
